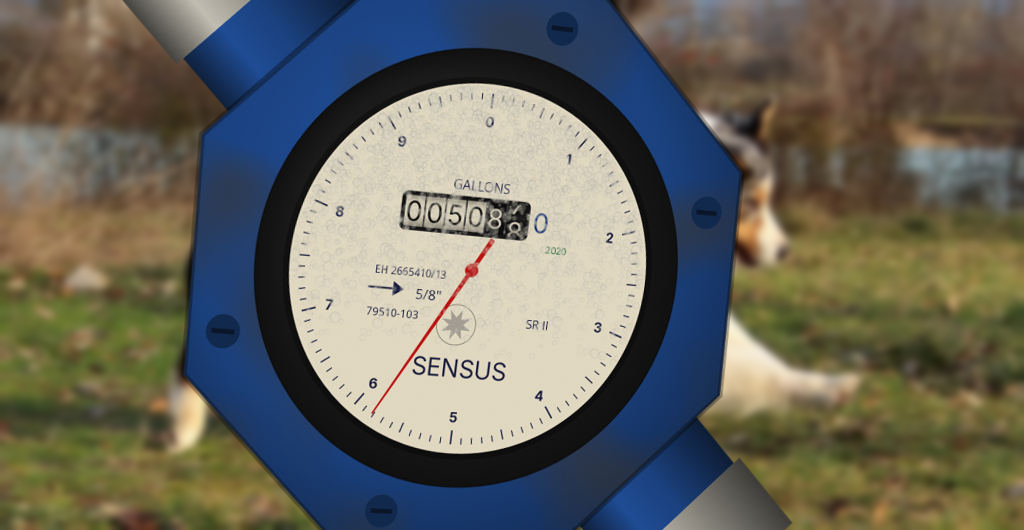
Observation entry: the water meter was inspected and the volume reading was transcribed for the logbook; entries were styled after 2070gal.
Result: 50875.8gal
